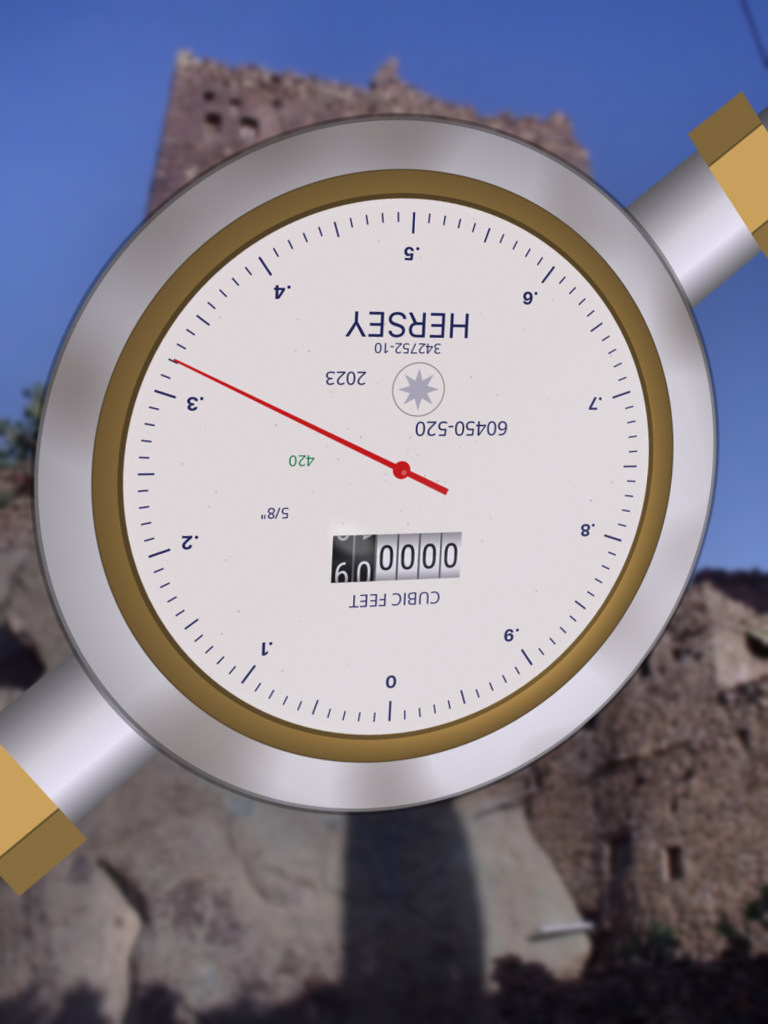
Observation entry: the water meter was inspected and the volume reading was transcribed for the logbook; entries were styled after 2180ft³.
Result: 9.32ft³
